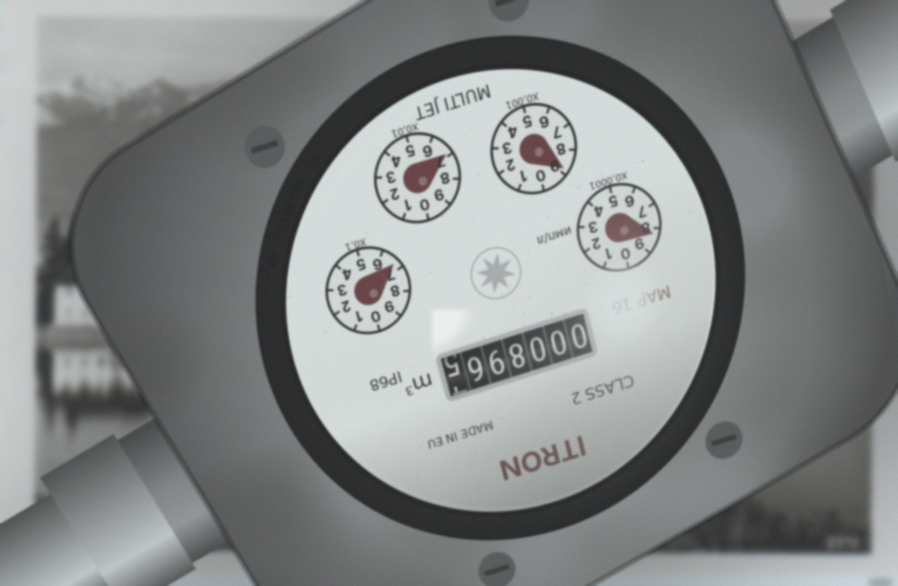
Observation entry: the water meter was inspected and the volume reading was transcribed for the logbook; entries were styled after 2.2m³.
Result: 8964.6688m³
